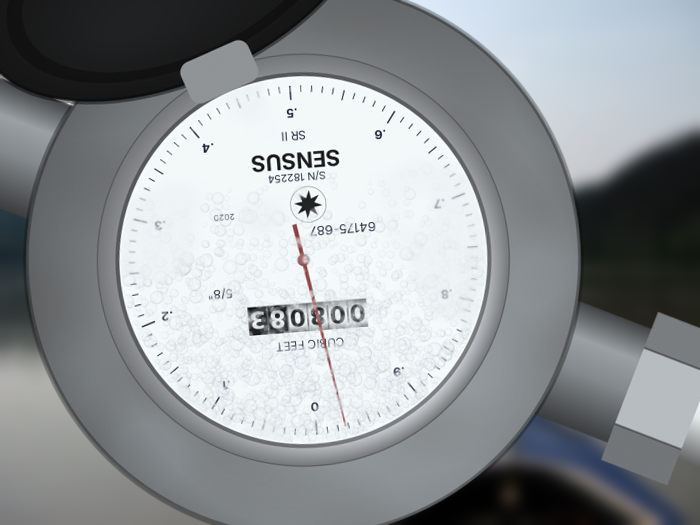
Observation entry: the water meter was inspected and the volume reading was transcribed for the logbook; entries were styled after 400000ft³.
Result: 8082.97ft³
